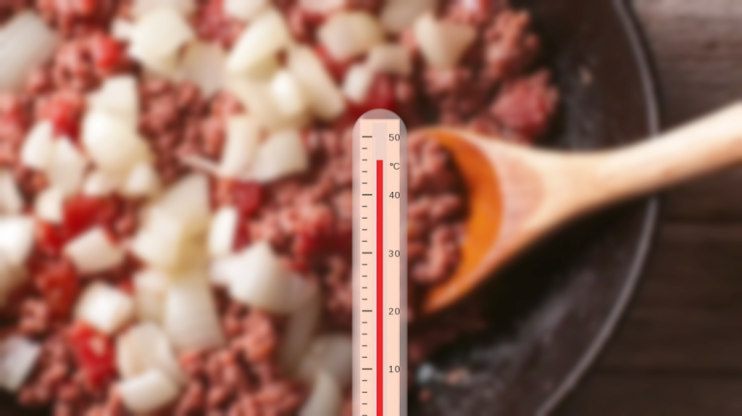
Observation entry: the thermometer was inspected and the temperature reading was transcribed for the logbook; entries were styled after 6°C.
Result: 46°C
